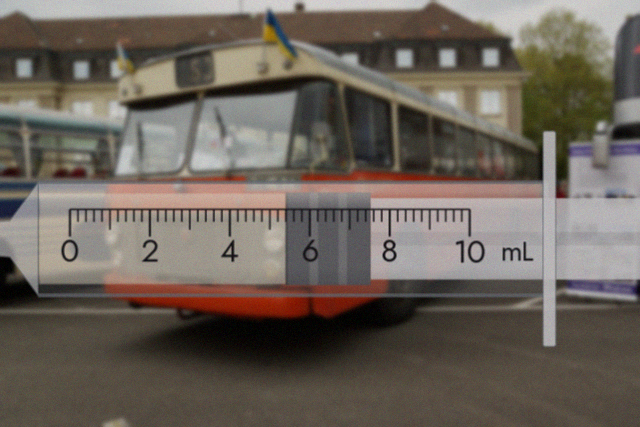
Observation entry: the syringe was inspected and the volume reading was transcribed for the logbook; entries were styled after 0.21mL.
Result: 5.4mL
